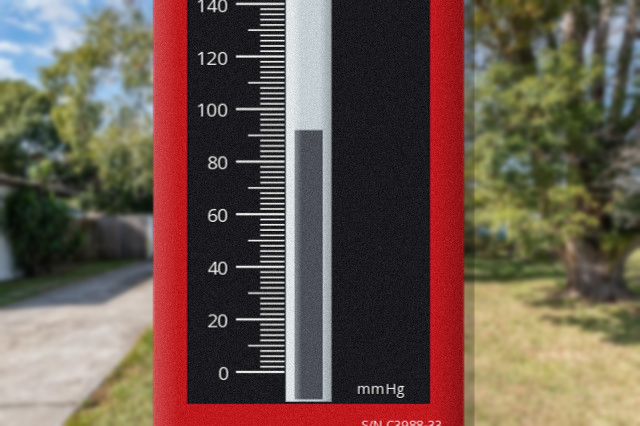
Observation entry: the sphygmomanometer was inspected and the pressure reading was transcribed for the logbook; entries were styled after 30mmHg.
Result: 92mmHg
